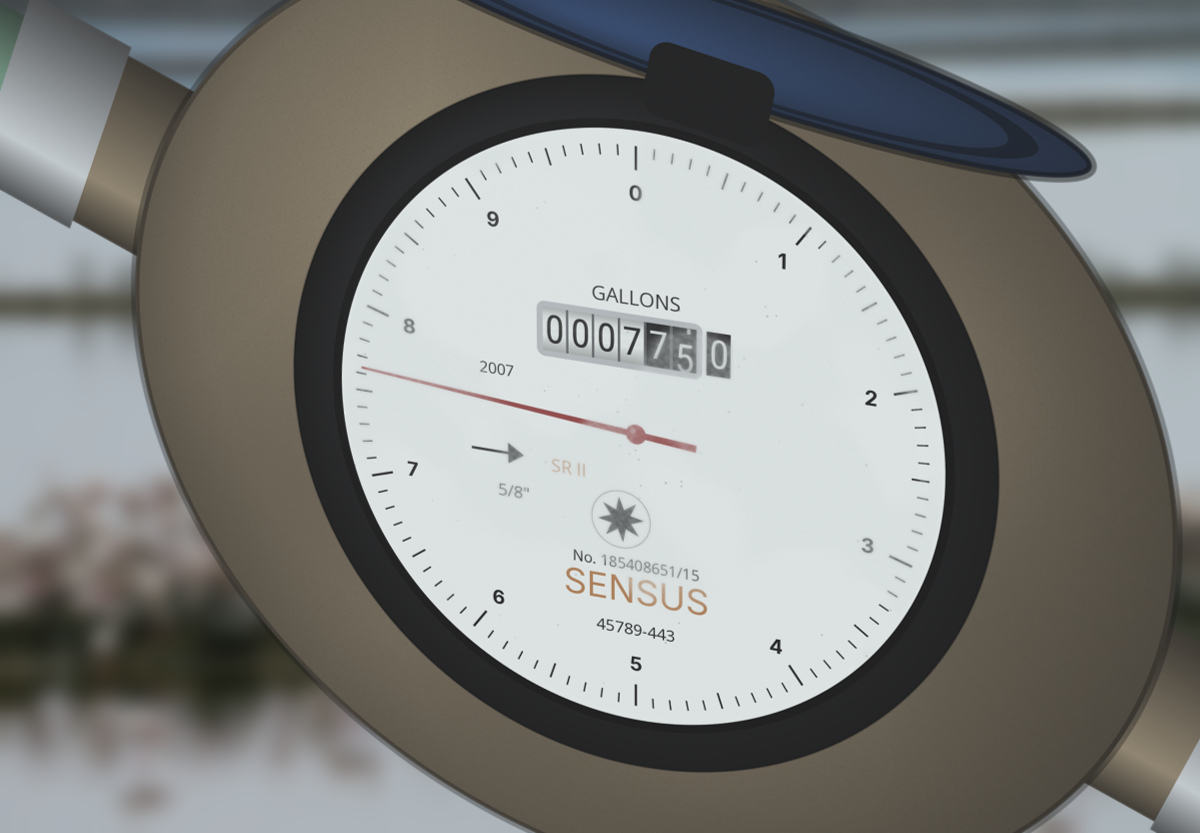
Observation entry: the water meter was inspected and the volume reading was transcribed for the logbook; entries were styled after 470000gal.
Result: 7747.6gal
